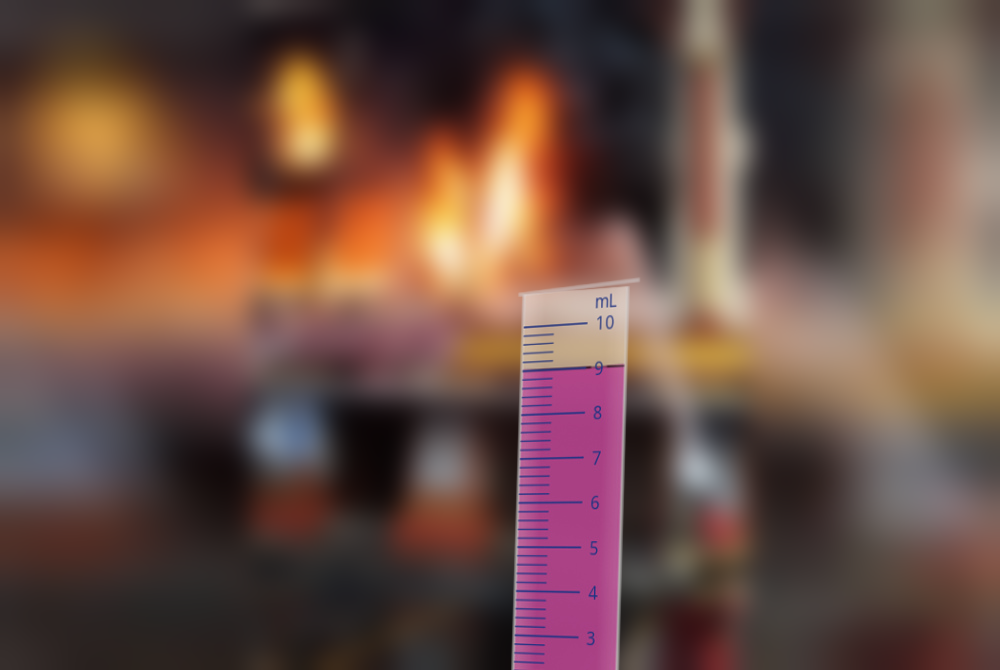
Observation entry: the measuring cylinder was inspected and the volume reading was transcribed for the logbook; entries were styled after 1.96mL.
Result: 9mL
